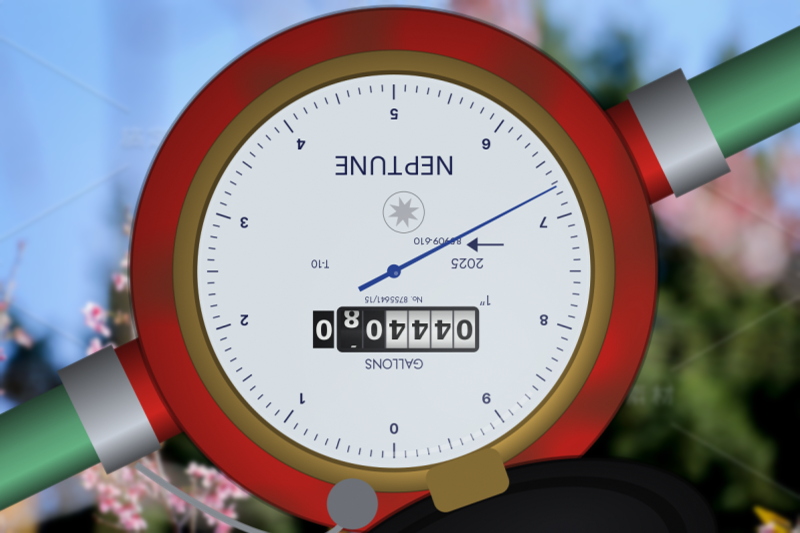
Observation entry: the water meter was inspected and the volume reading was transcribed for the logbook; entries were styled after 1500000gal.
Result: 444076.7gal
